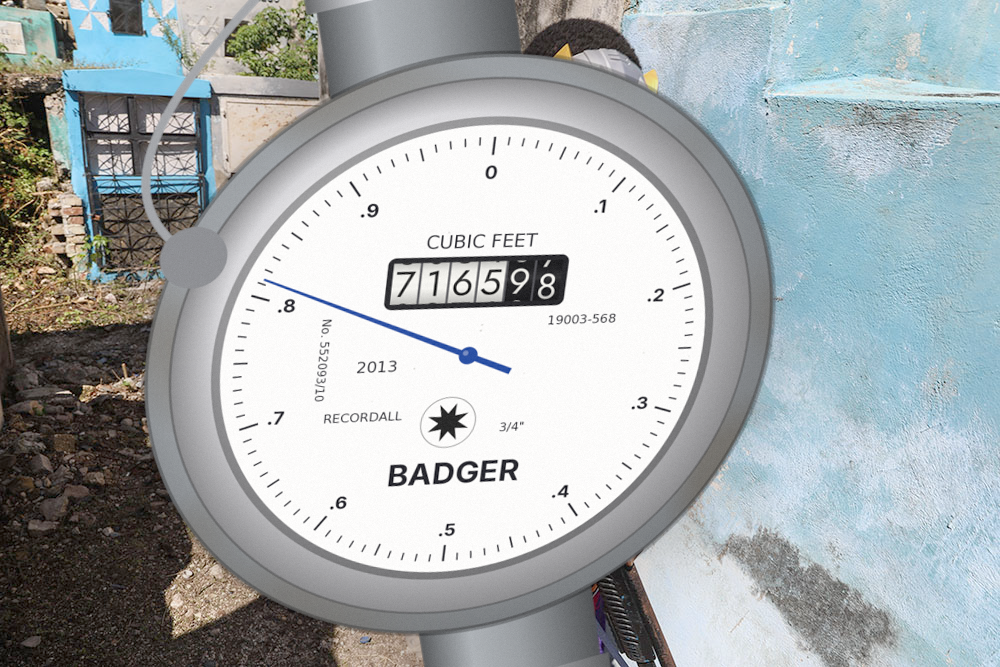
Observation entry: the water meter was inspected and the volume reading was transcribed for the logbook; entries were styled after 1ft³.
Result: 716597.81ft³
